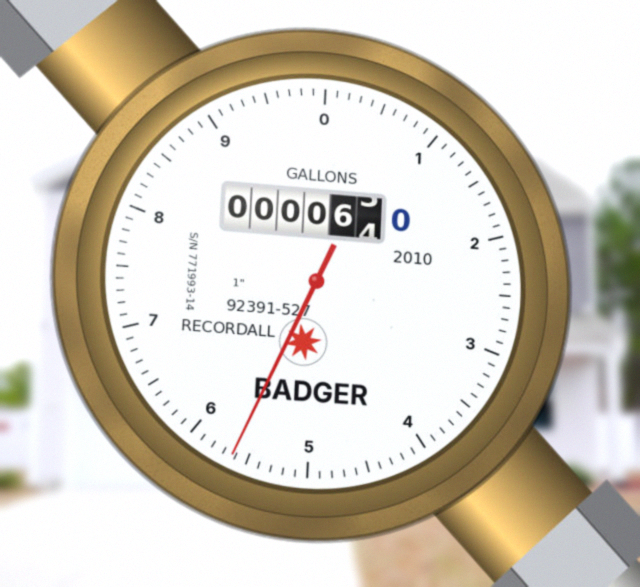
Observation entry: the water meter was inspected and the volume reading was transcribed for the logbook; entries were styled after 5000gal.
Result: 635.6gal
